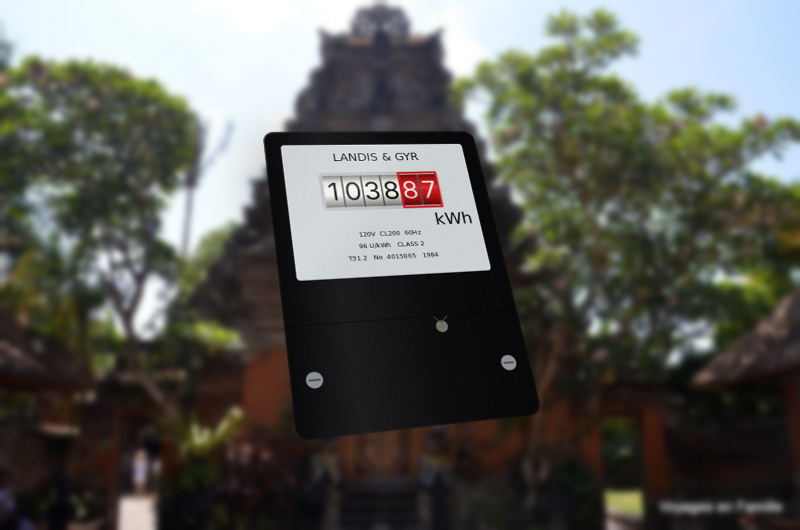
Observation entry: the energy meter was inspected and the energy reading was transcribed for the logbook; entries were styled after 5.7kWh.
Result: 1038.87kWh
